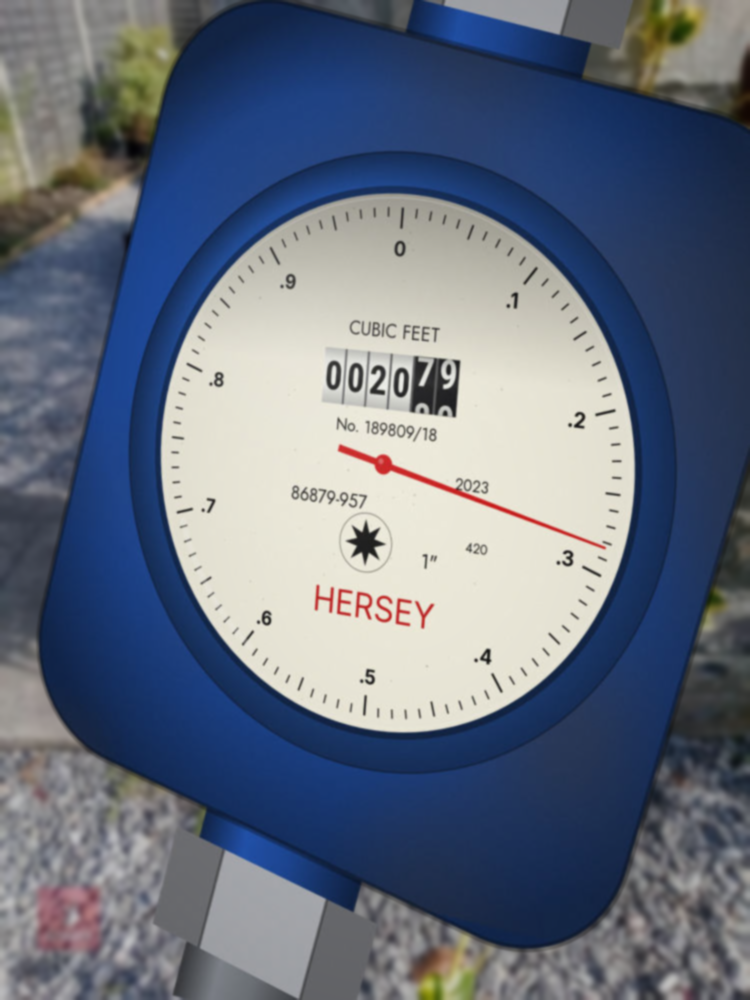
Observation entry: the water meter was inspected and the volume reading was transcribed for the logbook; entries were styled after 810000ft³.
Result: 2079.28ft³
